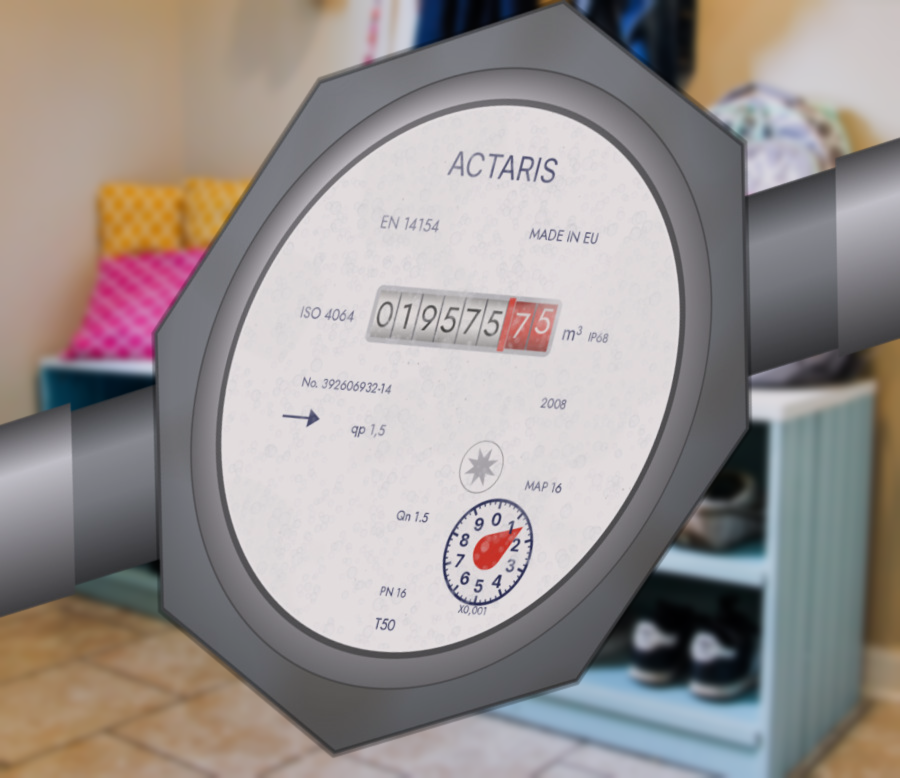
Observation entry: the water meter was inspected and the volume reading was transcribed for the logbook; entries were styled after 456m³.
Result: 19575.751m³
